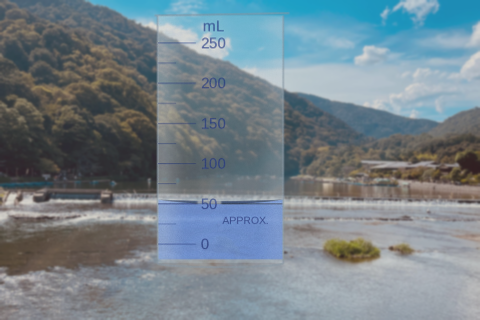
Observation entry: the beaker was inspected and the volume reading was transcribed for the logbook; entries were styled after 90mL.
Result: 50mL
